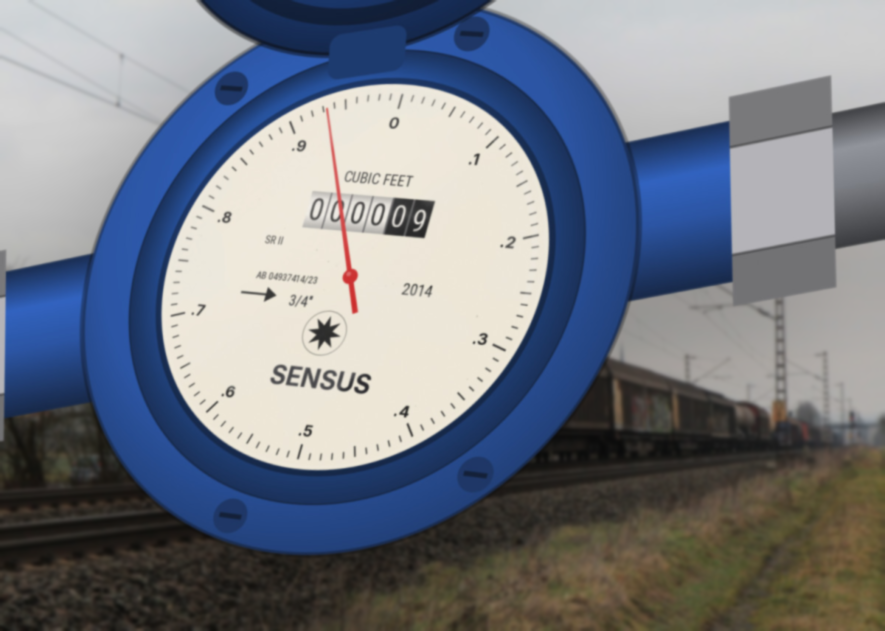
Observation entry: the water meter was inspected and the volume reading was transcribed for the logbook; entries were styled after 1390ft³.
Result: 8.93ft³
